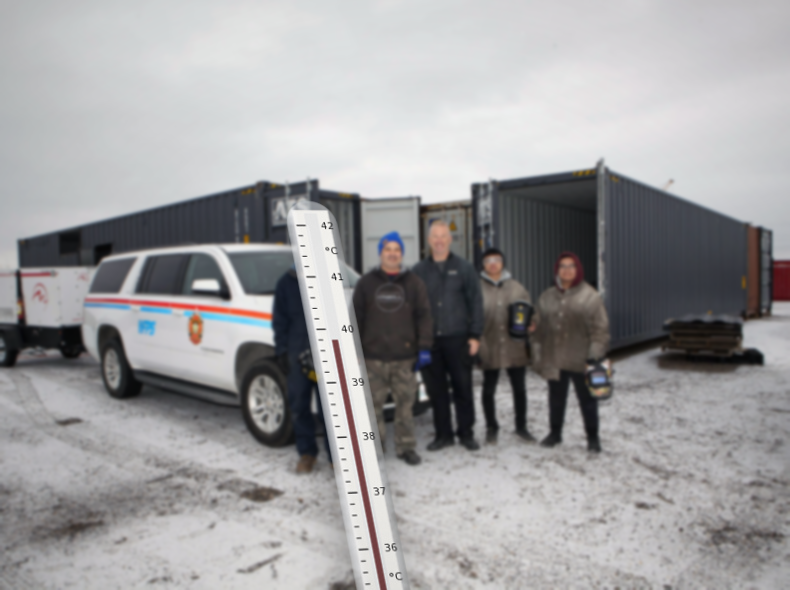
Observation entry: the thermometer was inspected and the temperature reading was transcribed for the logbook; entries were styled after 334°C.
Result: 39.8°C
